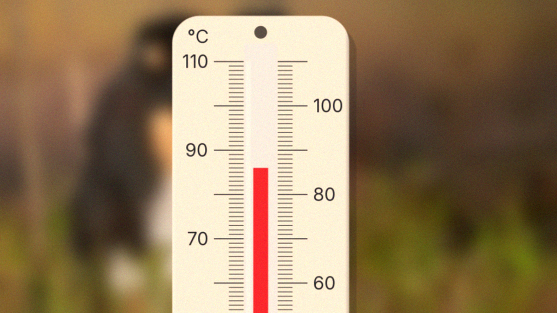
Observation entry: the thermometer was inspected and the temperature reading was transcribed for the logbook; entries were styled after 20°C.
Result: 86°C
